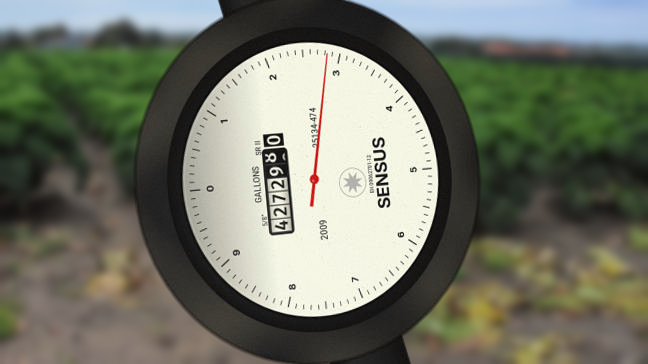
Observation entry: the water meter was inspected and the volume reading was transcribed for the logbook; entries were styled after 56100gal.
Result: 4272982.8gal
